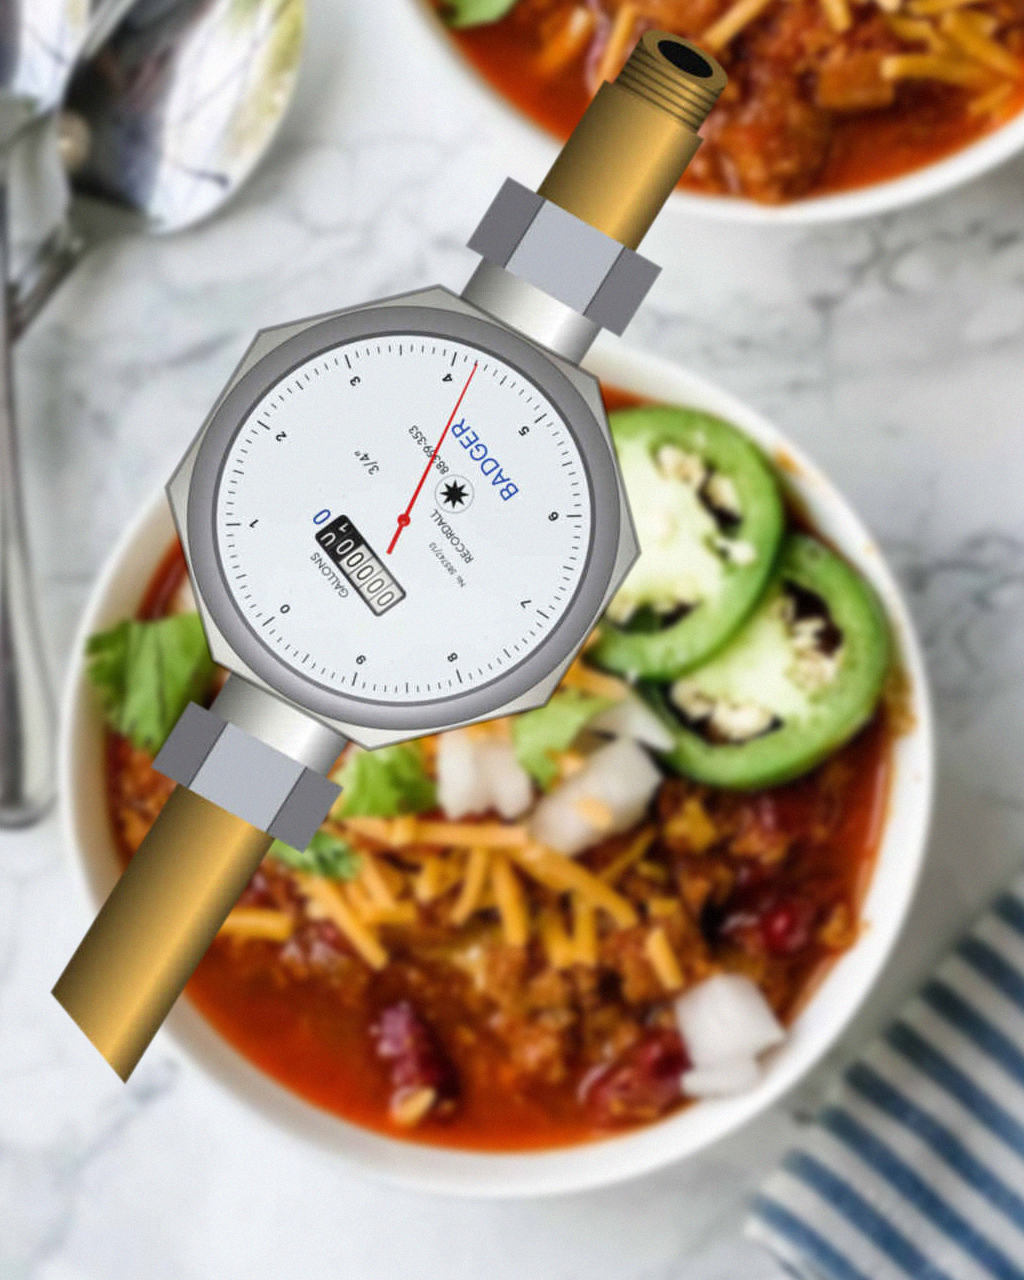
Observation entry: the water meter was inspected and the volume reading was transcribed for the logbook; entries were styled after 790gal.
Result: 4.2gal
